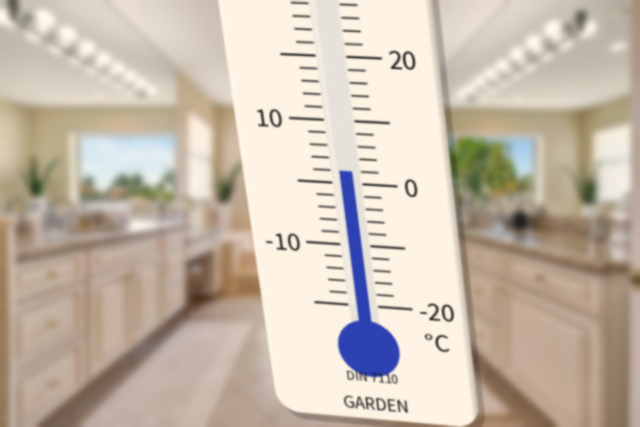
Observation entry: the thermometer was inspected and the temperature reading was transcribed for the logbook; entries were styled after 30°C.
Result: 2°C
